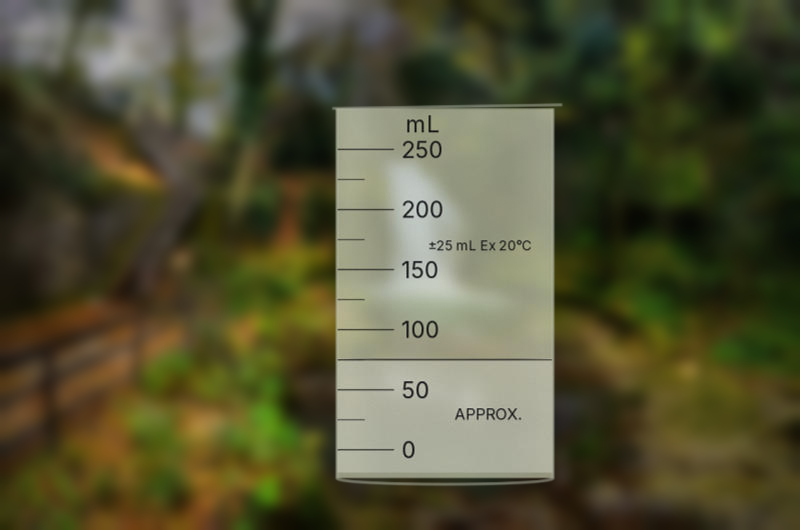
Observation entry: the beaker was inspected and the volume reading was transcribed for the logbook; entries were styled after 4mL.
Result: 75mL
